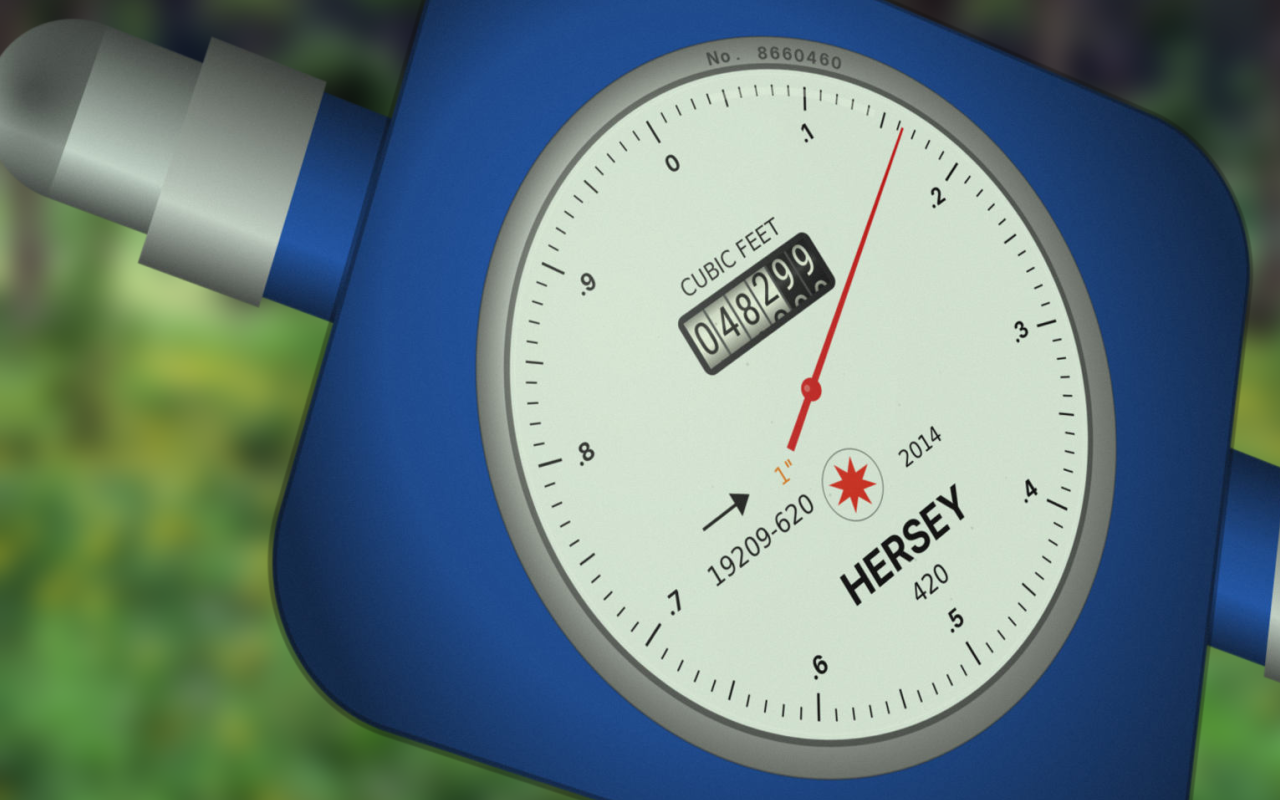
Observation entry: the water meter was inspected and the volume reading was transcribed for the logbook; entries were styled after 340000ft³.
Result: 48299.16ft³
